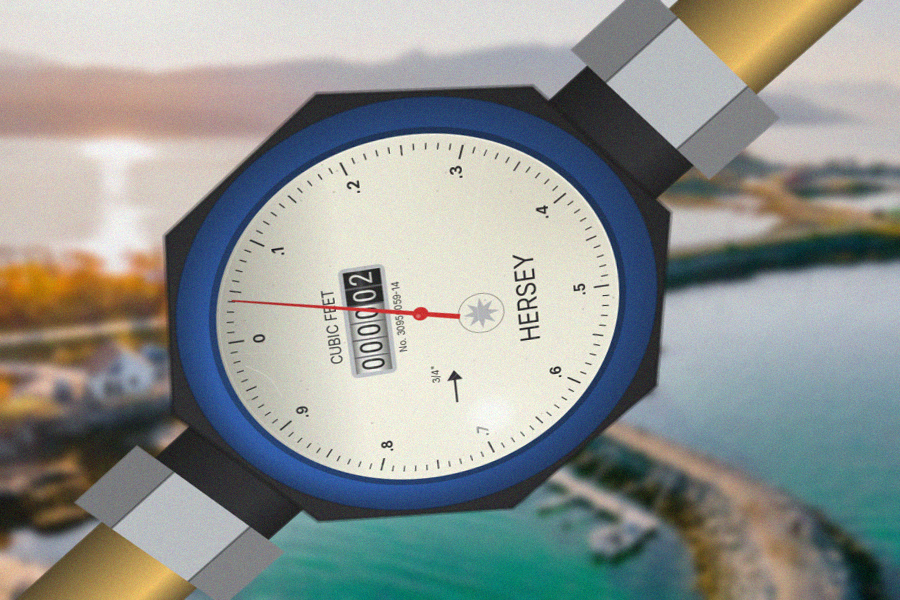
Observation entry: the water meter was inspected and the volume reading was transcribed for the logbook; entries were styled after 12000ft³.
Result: 2.04ft³
